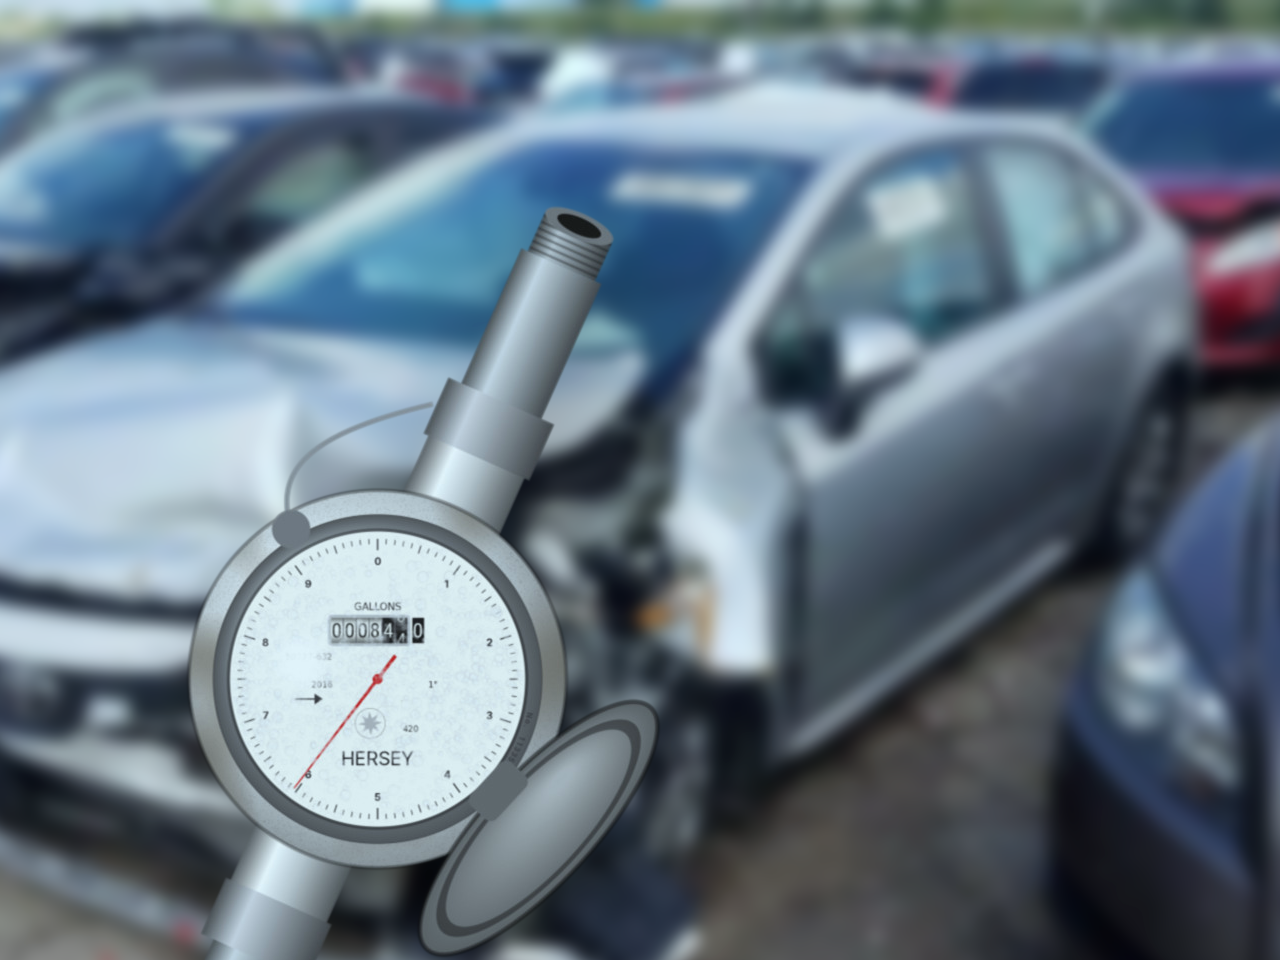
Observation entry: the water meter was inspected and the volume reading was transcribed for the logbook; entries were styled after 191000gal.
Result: 8436.0gal
